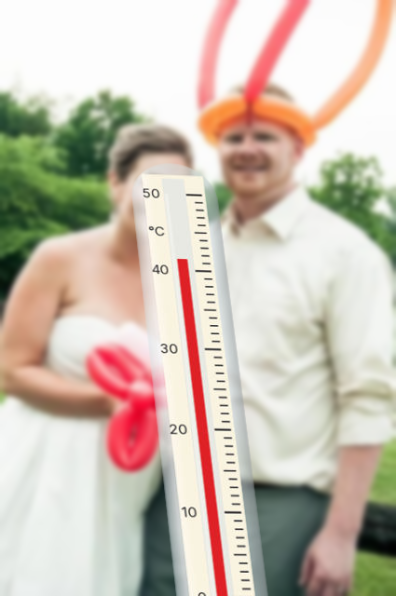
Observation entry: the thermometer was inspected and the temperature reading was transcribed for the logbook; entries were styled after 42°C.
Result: 41.5°C
